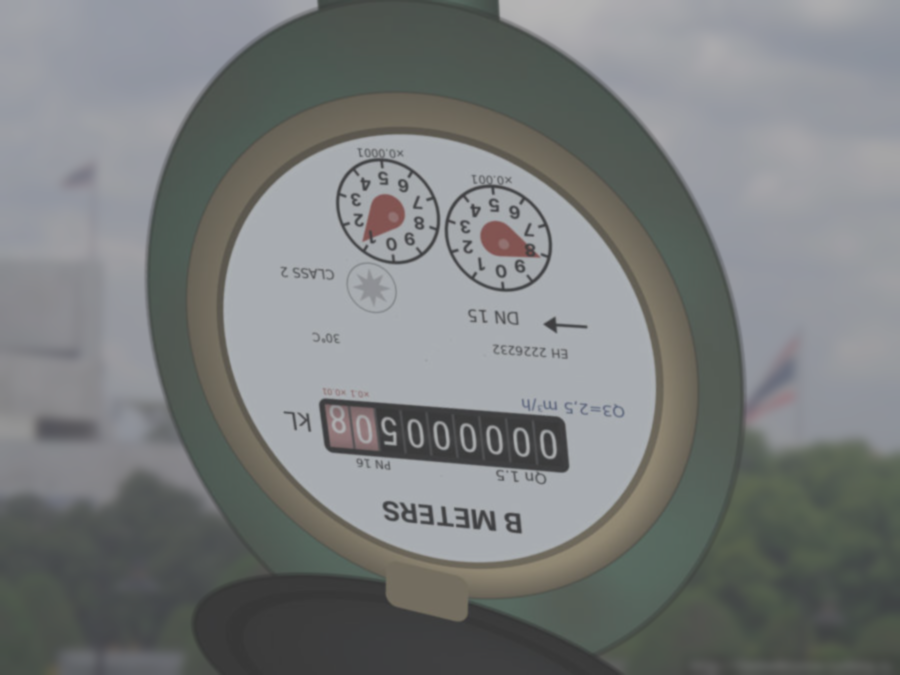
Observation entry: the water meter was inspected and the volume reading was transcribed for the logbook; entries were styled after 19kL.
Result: 5.0781kL
